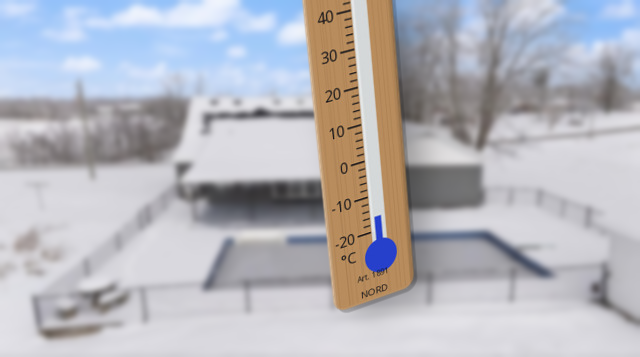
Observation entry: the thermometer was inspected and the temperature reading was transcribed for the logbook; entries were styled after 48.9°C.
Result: -16°C
